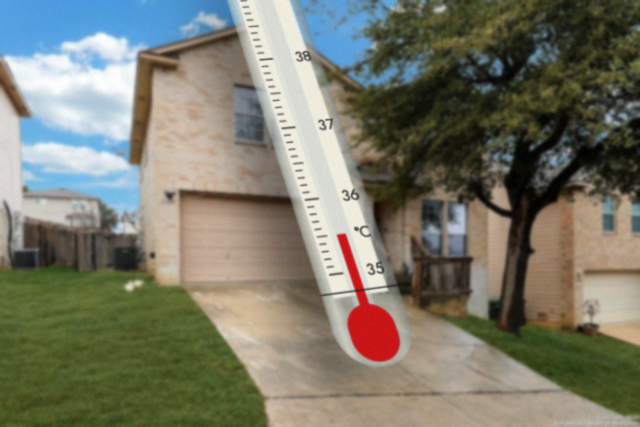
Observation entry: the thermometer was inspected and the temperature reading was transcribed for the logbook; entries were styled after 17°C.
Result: 35.5°C
